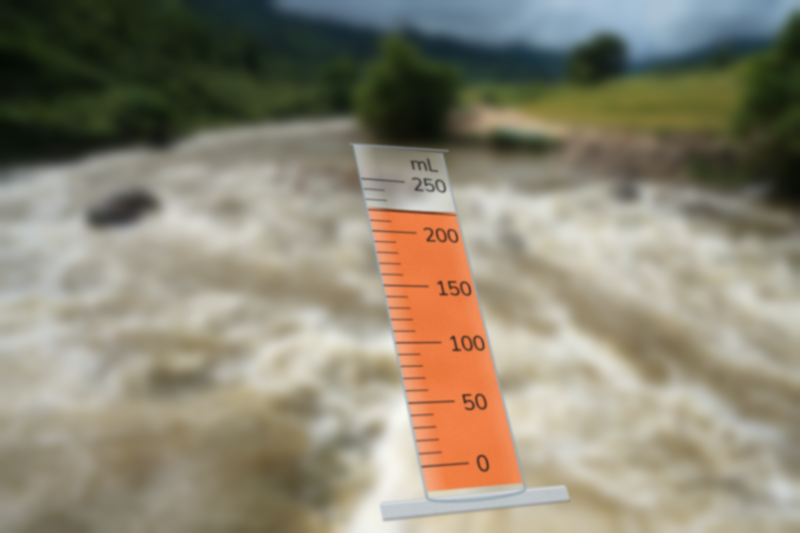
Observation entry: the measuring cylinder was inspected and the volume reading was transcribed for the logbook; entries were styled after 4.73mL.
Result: 220mL
